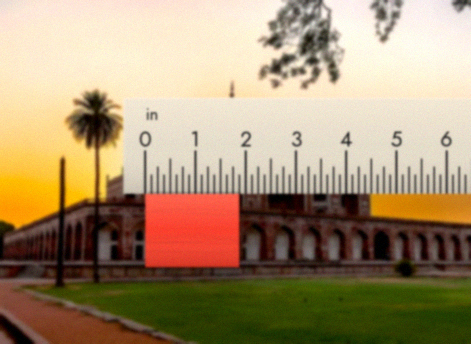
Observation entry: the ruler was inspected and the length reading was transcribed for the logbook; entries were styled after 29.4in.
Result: 1.875in
